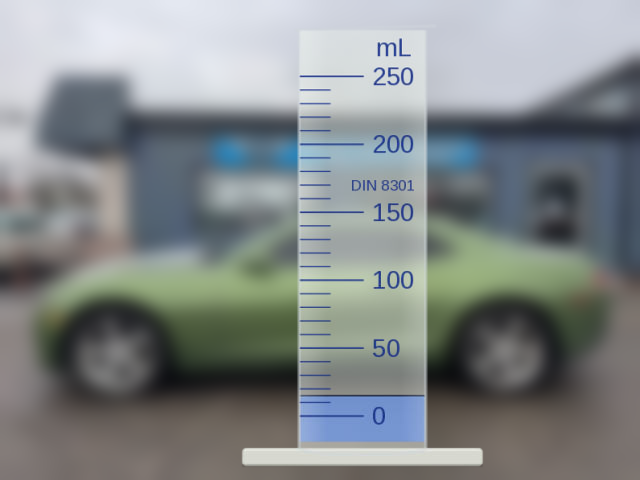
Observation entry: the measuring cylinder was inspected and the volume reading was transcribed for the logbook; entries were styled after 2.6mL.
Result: 15mL
